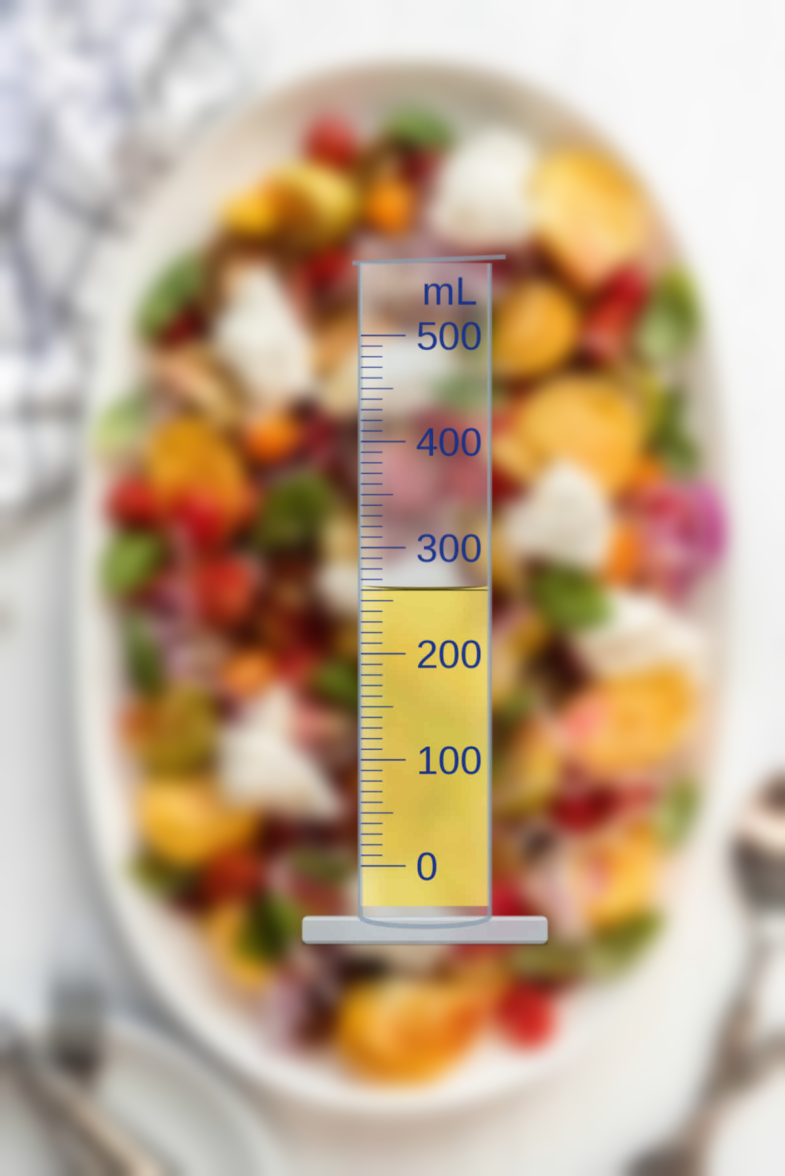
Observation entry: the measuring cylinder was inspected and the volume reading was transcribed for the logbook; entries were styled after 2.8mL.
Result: 260mL
